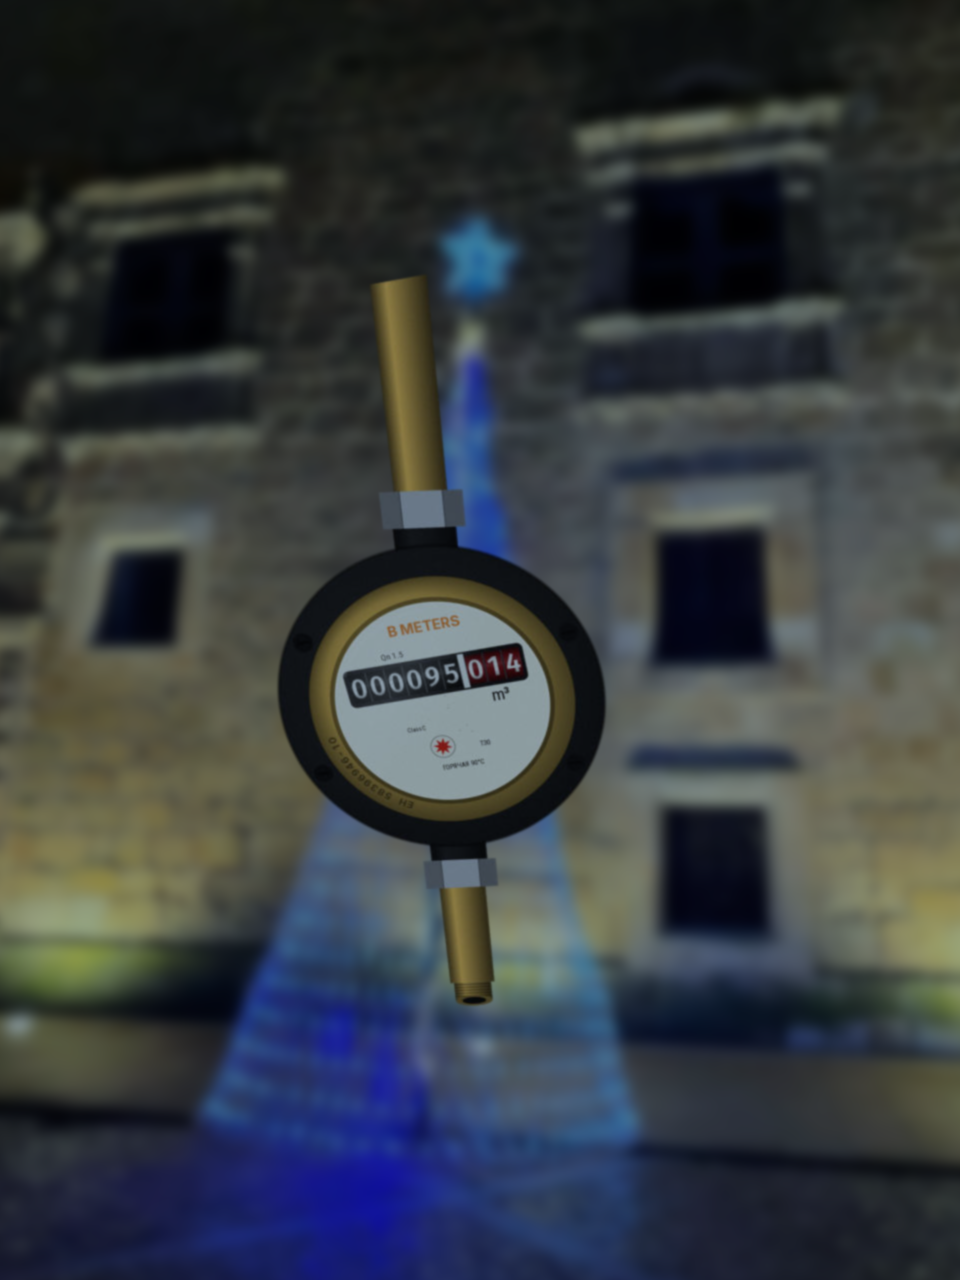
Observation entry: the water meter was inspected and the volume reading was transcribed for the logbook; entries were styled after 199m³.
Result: 95.014m³
